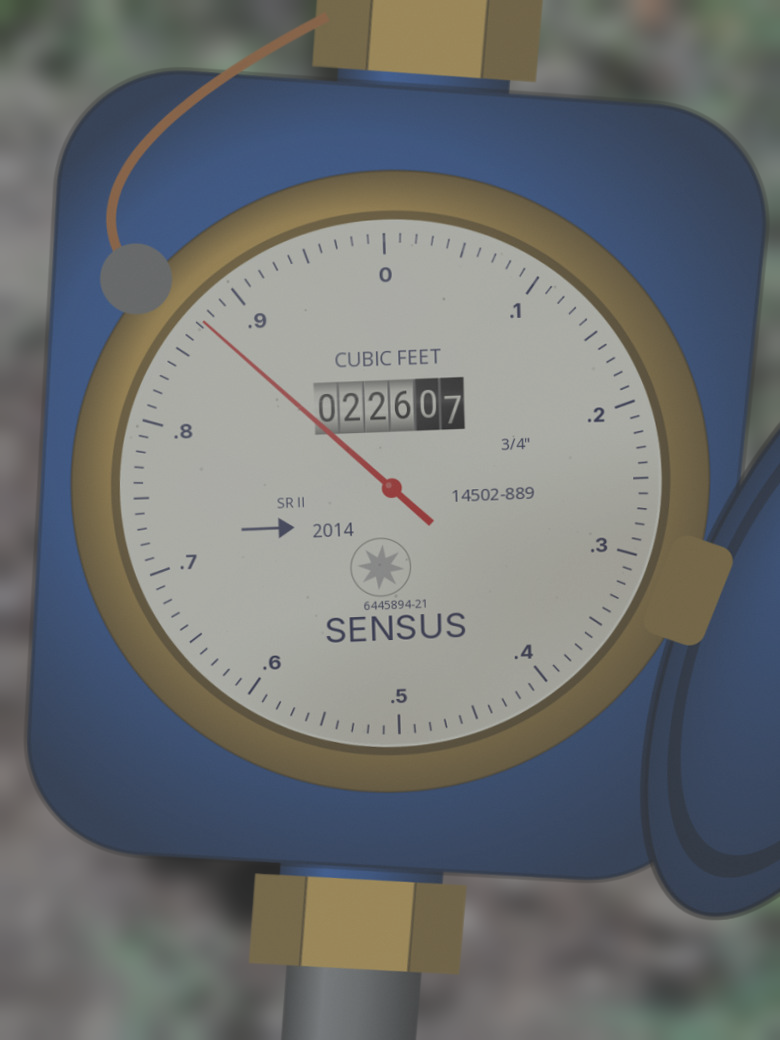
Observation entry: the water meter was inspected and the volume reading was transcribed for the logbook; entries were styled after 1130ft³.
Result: 22606.87ft³
